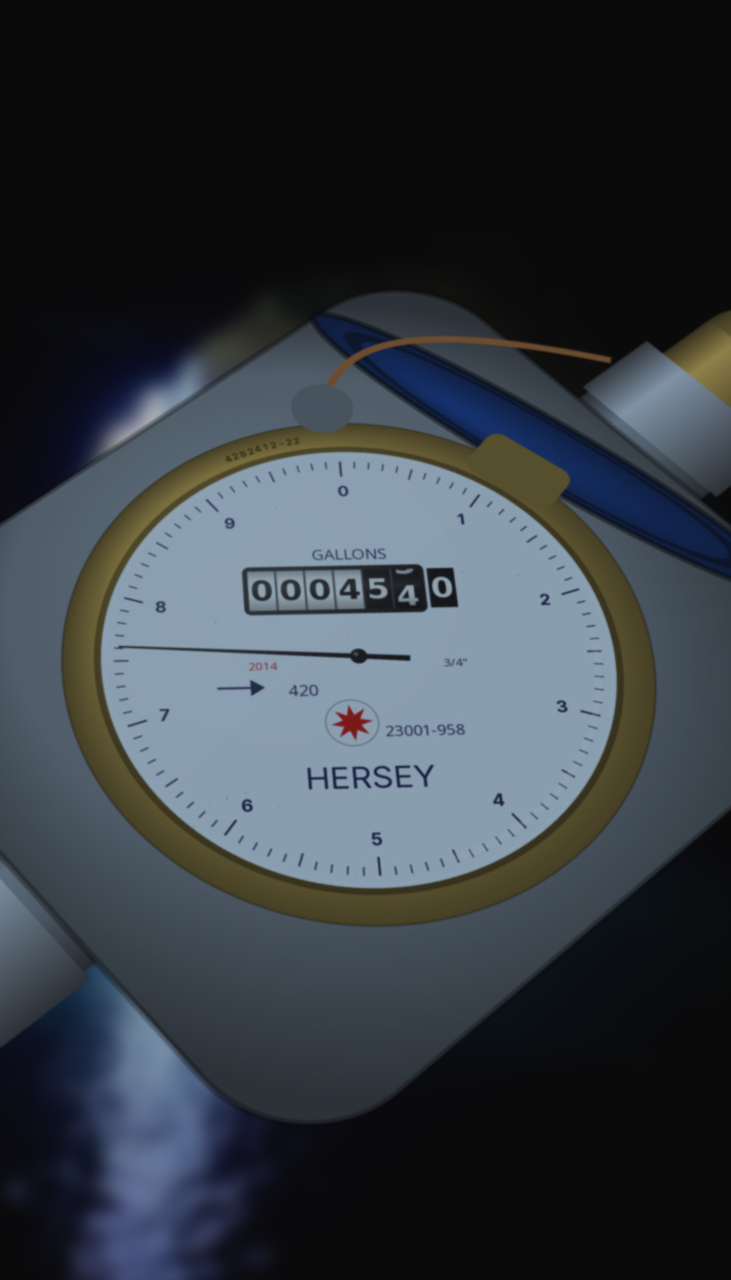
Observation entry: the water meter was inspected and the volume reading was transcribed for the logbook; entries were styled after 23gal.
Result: 4537.6gal
